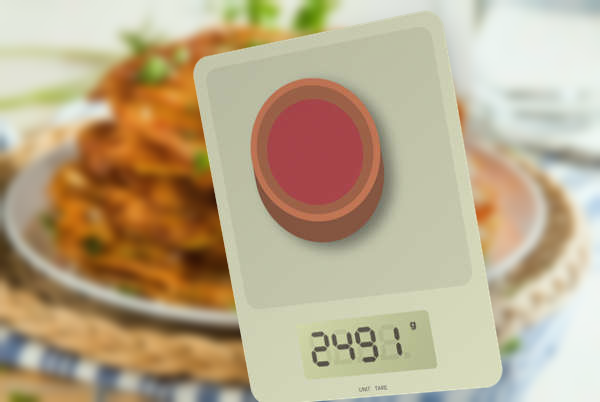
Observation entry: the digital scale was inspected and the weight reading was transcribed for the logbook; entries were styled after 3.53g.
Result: 2491g
